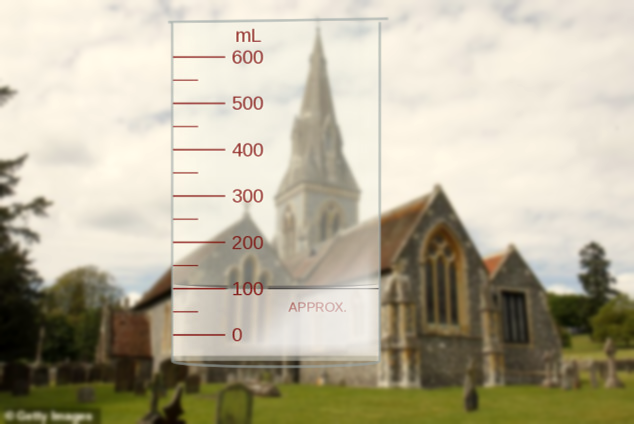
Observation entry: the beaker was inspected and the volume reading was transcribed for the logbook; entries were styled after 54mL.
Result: 100mL
